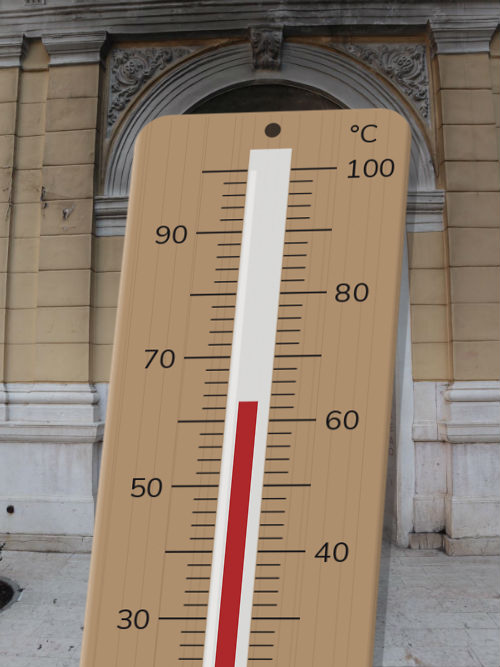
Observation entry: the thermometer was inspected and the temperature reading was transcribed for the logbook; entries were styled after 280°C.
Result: 63°C
